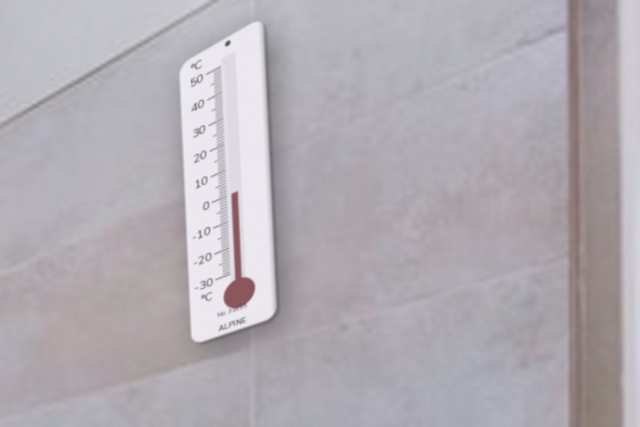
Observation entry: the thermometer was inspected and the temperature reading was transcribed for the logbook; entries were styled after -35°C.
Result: 0°C
